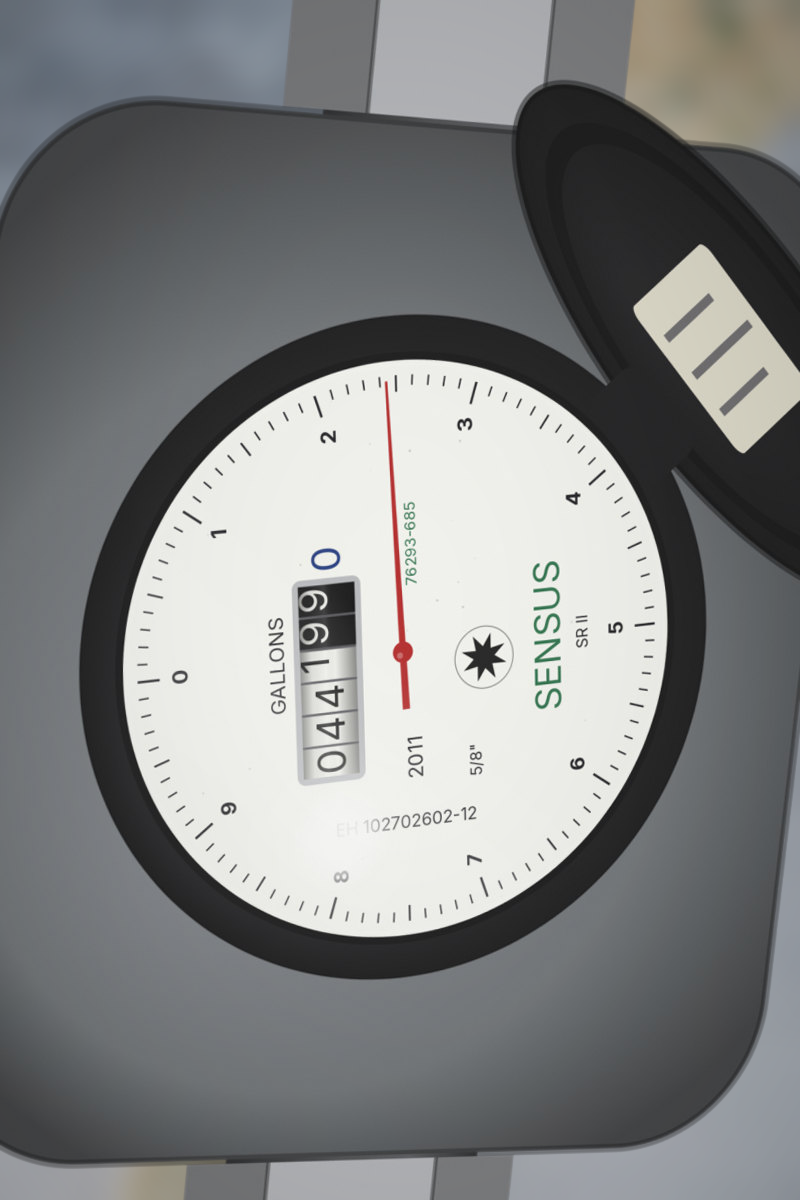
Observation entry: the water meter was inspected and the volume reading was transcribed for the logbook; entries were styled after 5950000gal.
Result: 441992.4gal
